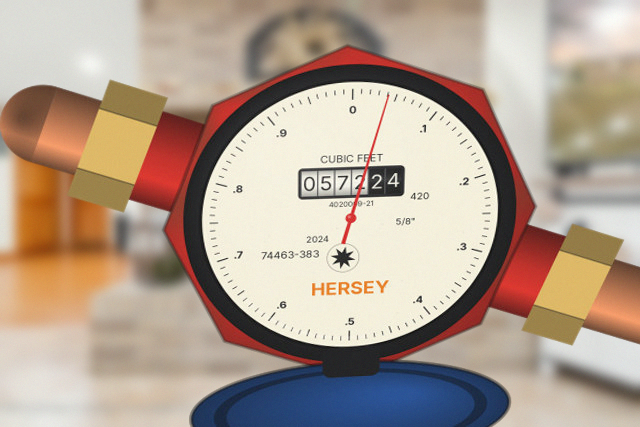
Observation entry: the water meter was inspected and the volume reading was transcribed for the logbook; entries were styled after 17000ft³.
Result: 57224.04ft³
